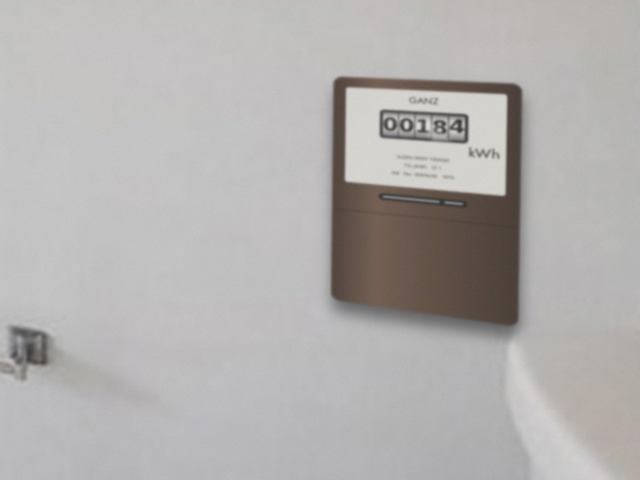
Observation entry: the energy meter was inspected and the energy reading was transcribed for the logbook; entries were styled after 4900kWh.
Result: 184kWh
